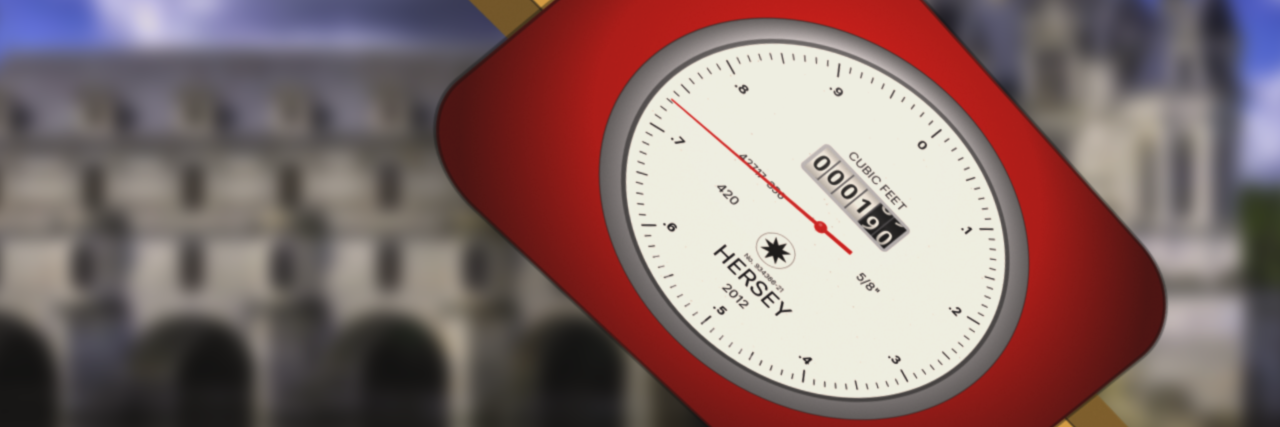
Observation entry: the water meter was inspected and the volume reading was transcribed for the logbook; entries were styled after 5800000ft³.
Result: 189.73ft³
